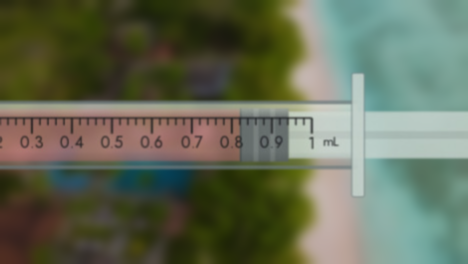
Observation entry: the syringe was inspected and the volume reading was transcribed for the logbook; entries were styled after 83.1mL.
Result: 0.82mL
